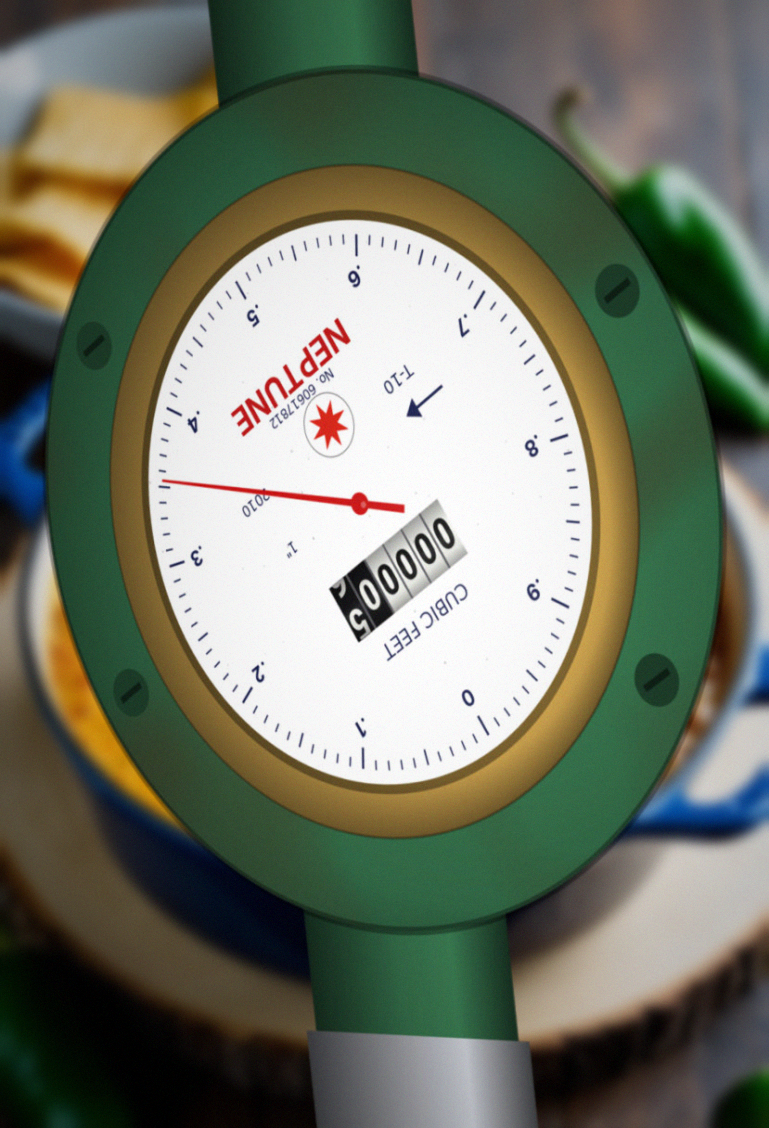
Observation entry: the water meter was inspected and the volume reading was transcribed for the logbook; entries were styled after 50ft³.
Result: 5.35ft³
